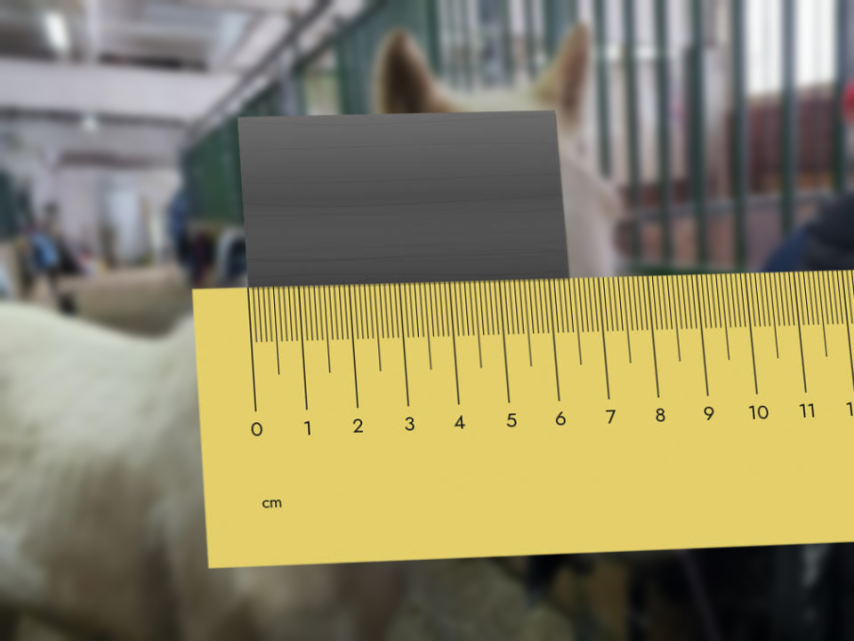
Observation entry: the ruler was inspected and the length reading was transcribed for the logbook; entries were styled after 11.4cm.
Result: 6.4cm
